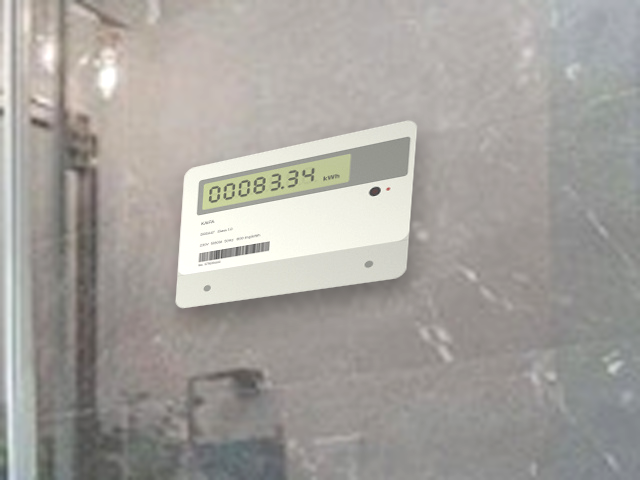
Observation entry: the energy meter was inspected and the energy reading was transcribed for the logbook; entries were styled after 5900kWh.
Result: 83.34kWh
